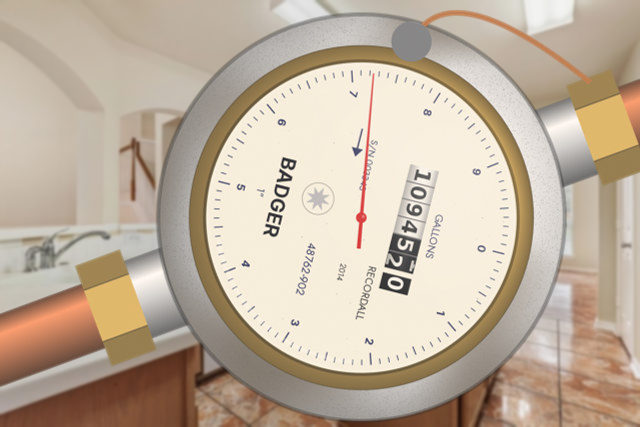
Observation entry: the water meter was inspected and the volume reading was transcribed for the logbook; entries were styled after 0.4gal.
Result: 1094517.2gal
